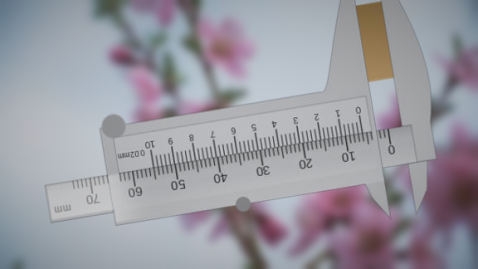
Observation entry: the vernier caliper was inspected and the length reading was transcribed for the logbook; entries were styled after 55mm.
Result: 6.0mm
